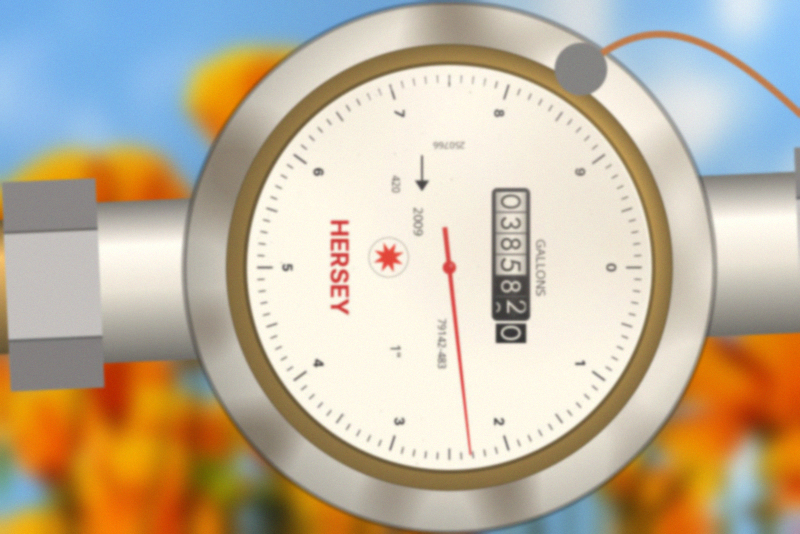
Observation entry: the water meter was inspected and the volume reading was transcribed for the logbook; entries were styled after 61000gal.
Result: 385822.3gal
